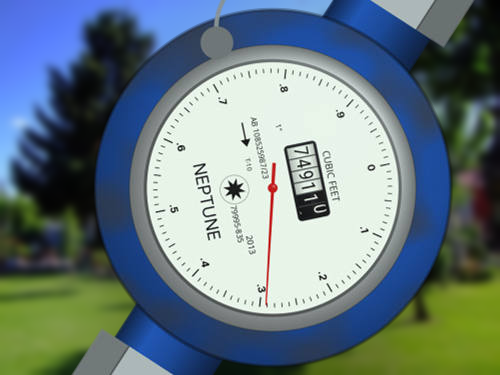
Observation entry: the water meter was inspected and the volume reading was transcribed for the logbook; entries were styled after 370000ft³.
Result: 749110.29ft³
